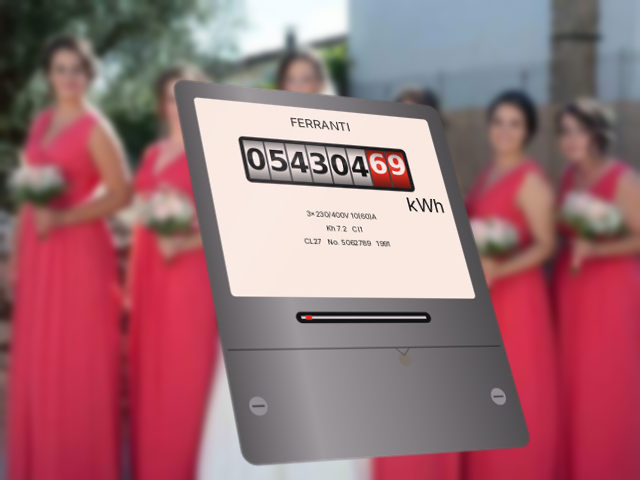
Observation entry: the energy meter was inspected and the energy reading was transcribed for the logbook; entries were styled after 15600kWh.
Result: 54304.69kWh
